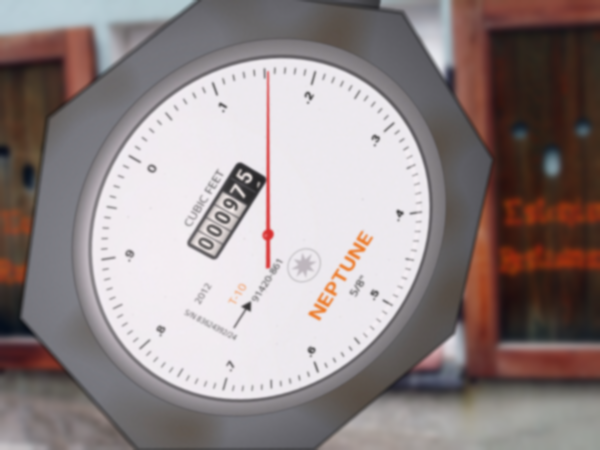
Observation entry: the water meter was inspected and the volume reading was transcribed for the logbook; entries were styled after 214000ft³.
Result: 975.15ft³
